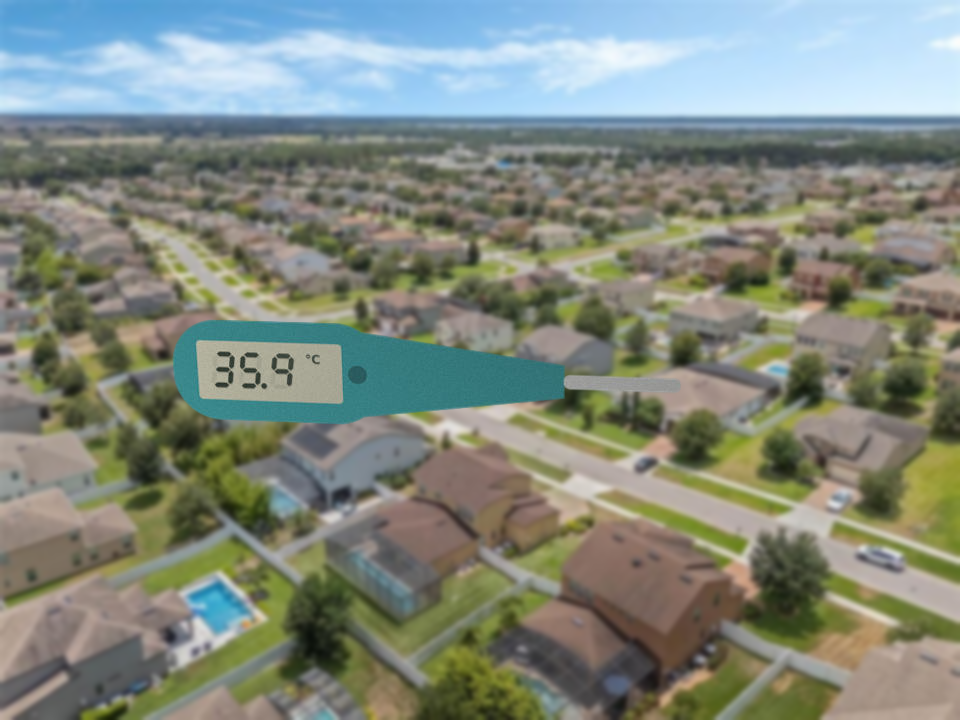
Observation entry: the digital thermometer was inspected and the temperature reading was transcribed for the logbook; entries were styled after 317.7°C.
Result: 35.9°C
